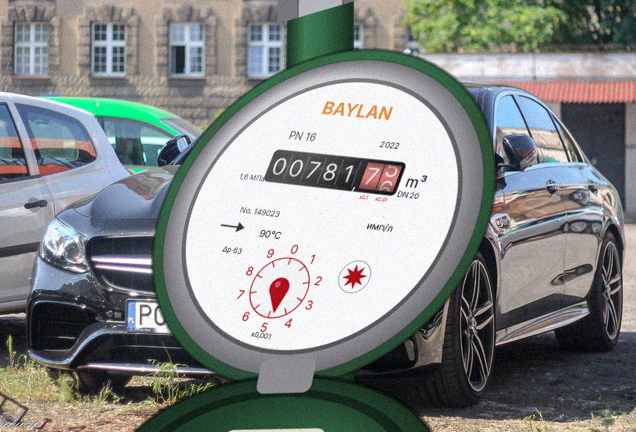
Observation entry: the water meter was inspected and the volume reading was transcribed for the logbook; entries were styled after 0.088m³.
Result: 781.754m³
